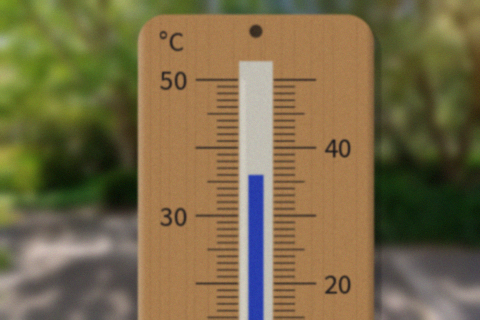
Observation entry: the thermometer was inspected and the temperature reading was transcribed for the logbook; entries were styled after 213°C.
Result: 36°C
